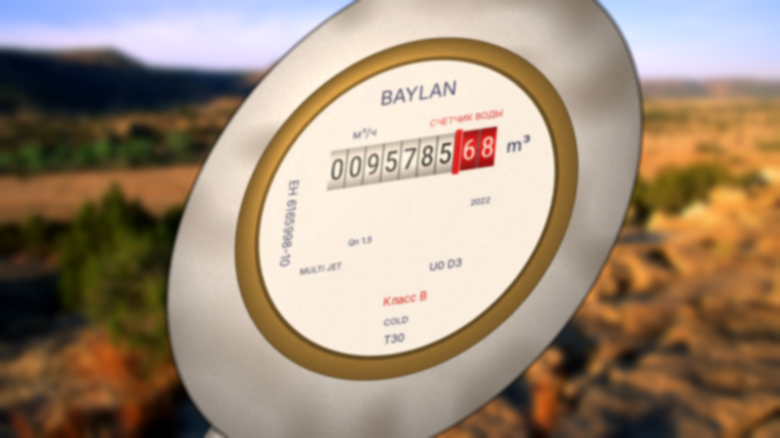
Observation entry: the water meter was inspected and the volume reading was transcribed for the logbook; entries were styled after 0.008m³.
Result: 95785.68m³
